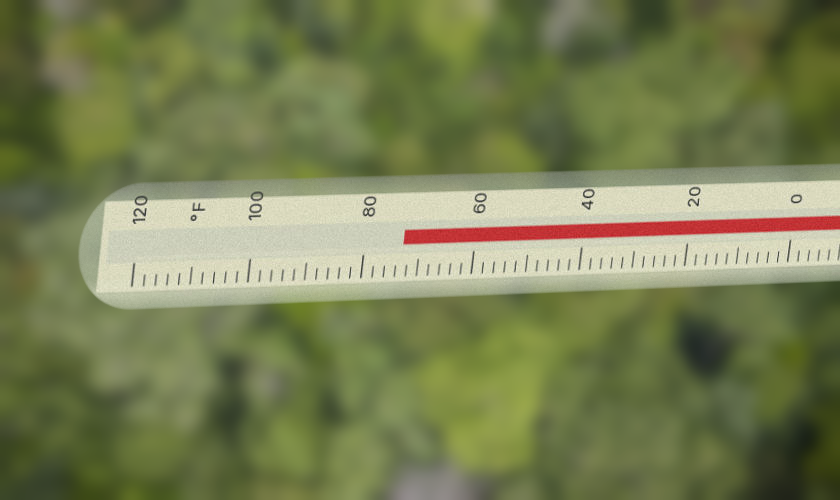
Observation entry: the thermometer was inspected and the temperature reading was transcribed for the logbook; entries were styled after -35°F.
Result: 73°F
